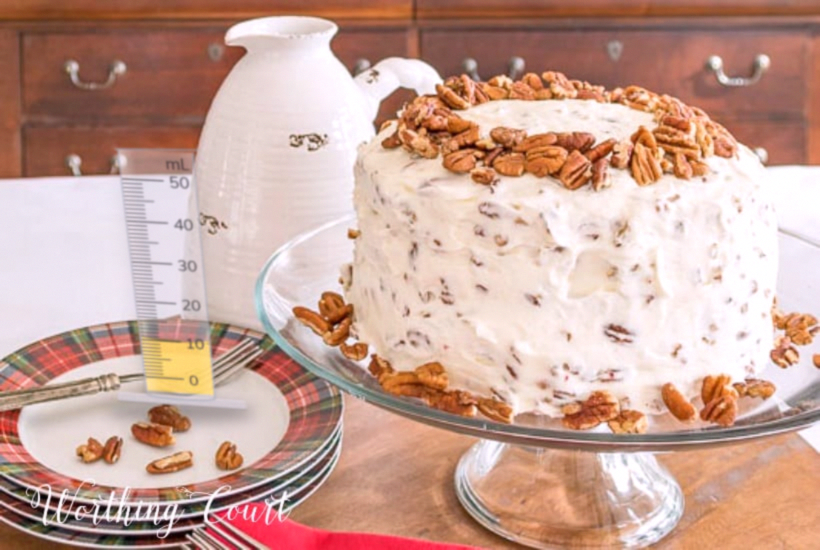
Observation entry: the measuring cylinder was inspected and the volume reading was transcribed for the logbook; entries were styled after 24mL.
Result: 10mL
